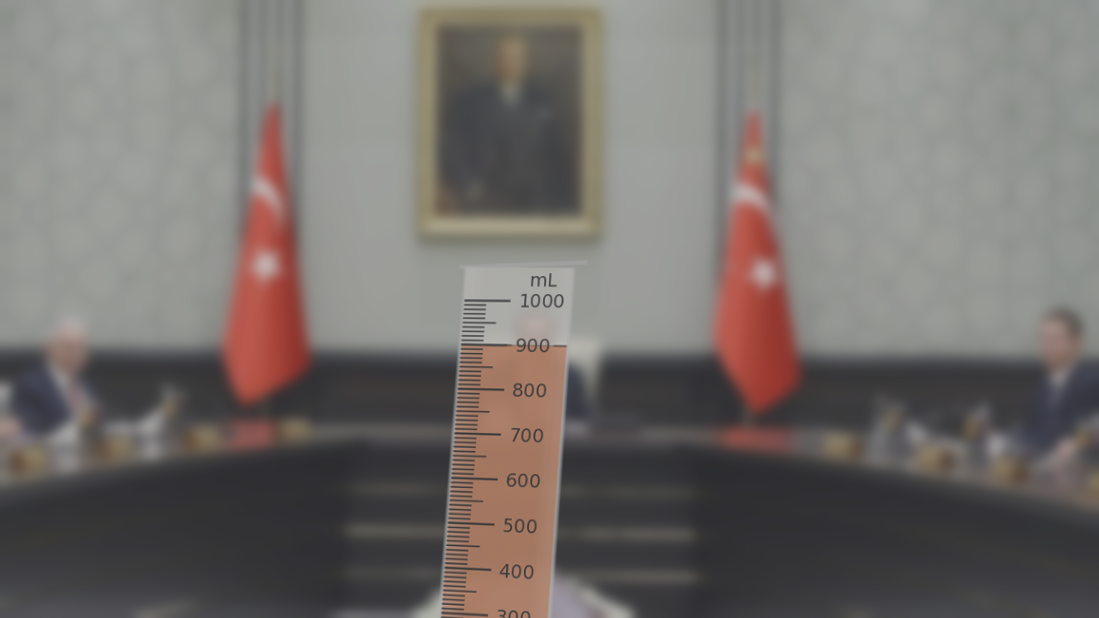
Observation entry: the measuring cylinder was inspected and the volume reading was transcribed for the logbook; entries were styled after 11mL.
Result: 900mL
